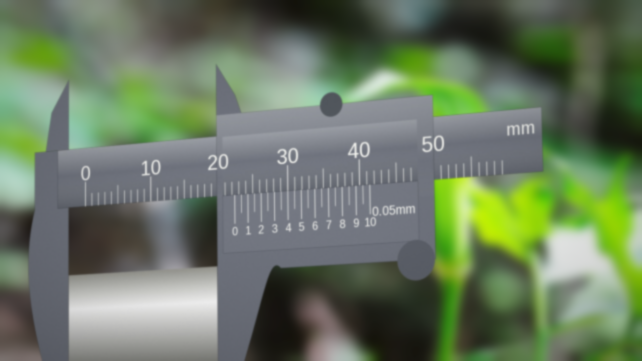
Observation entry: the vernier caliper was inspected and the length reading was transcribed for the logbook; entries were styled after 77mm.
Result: 22.4mm
